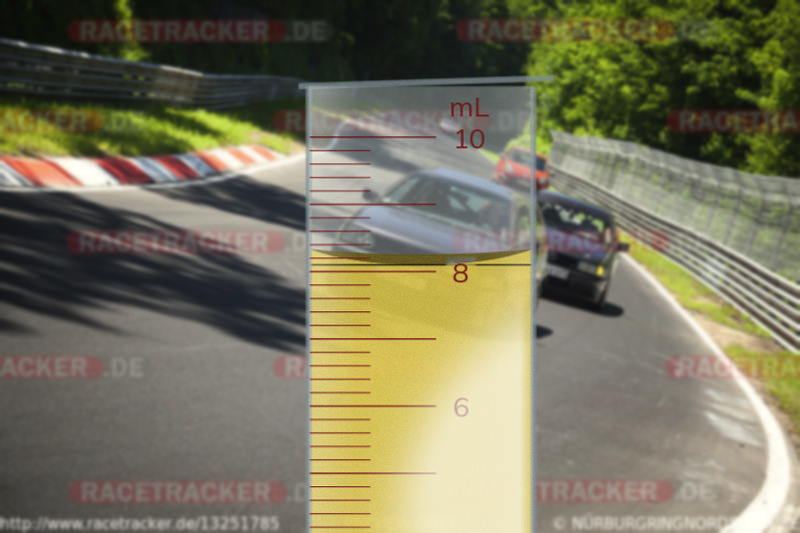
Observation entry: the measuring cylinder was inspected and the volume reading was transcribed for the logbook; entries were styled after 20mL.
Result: 8.1mL
